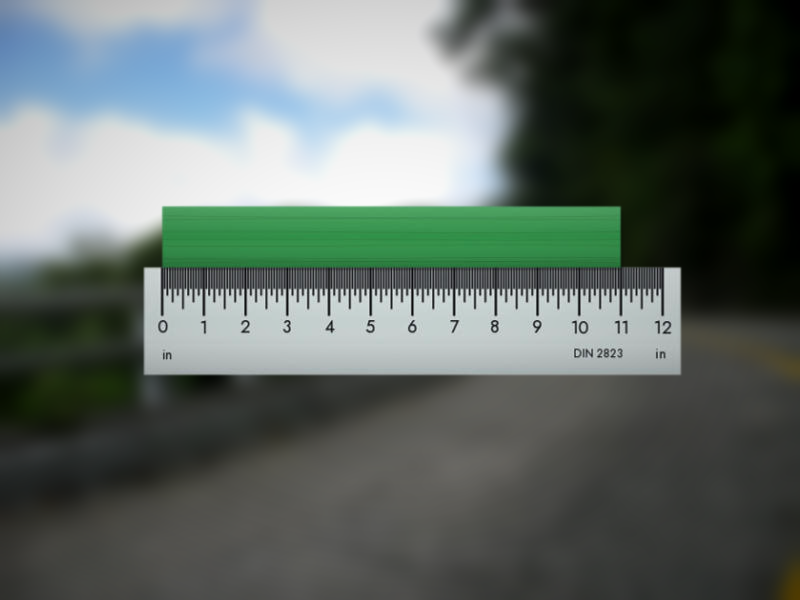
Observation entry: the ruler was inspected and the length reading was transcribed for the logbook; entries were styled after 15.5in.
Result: 11in
